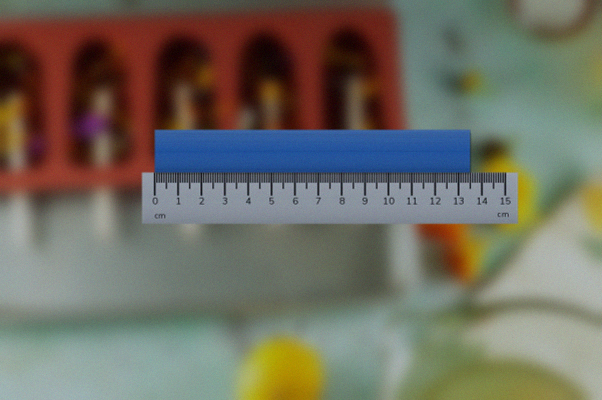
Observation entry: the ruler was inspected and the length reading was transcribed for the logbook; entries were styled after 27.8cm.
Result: 13.5cm
